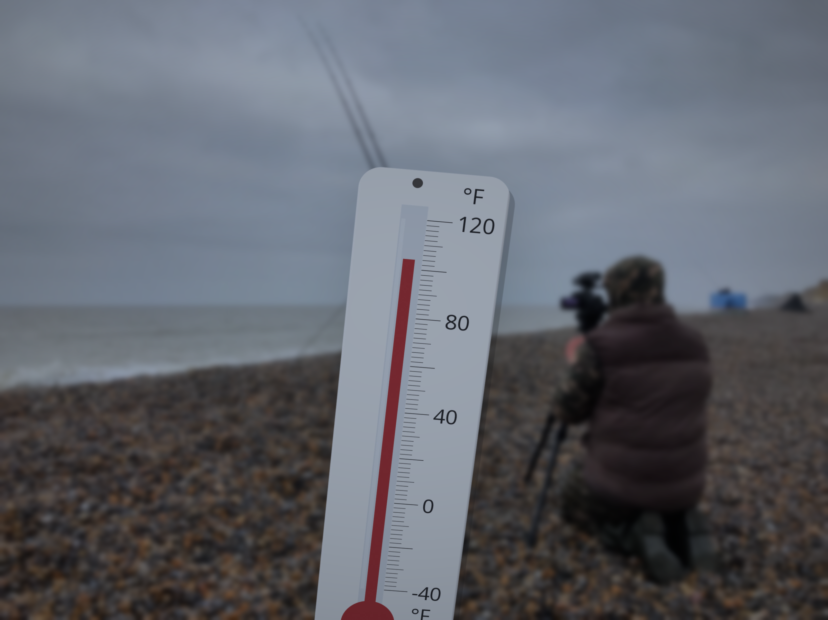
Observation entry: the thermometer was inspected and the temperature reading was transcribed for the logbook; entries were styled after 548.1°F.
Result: 104°F
